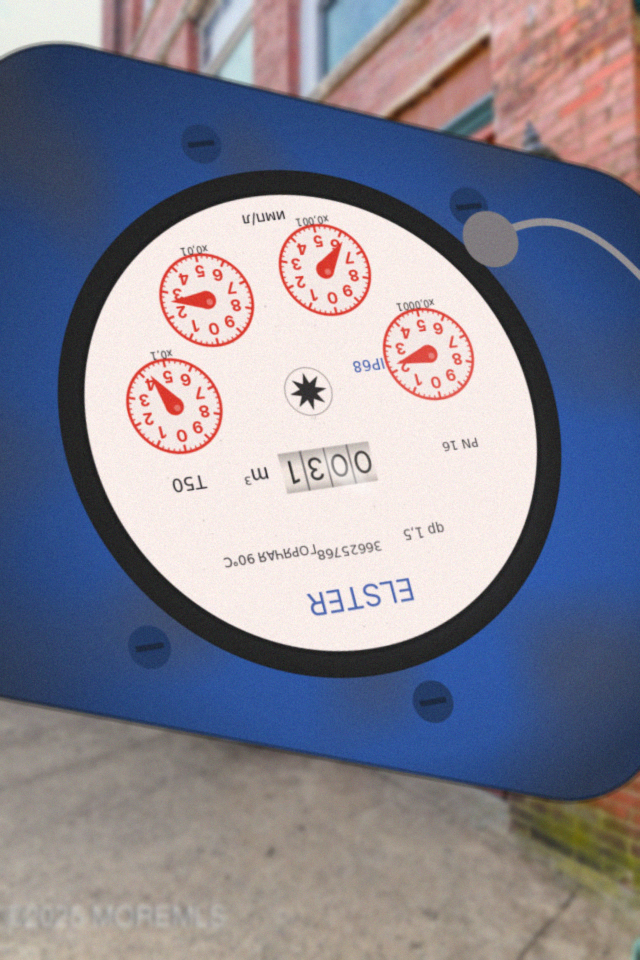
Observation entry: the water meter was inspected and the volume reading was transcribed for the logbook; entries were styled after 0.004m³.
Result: 31.4262m³
